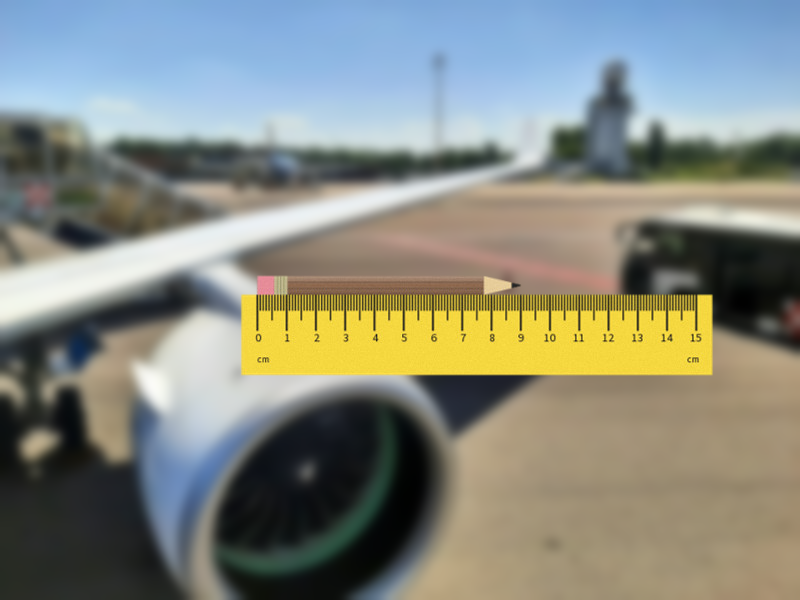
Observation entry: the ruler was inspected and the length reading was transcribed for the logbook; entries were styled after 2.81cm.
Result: 9cm
